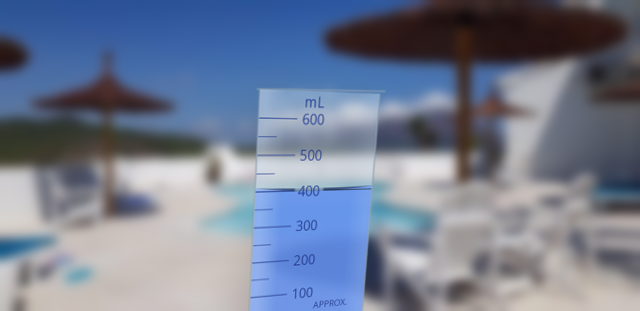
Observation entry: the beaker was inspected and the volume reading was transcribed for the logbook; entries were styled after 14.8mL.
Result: 400mL
